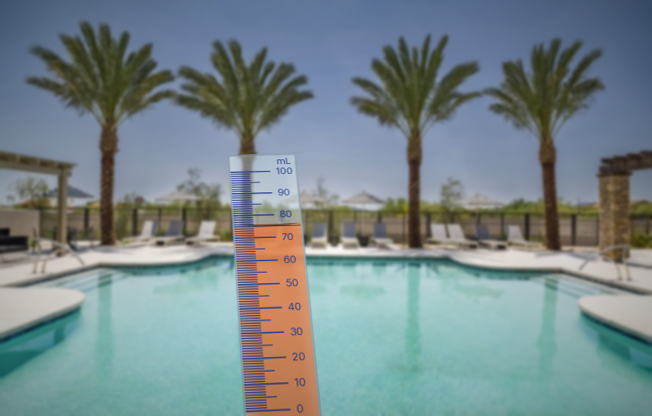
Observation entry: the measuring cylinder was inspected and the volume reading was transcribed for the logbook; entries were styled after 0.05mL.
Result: 75mL
